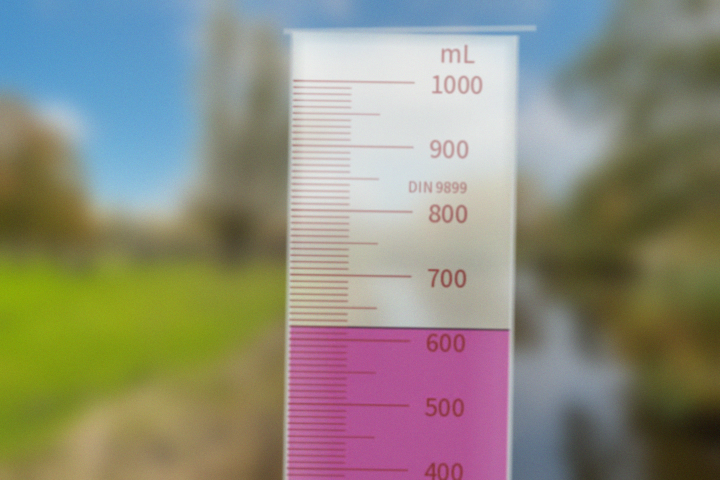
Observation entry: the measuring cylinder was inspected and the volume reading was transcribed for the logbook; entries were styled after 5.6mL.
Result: 620mL
